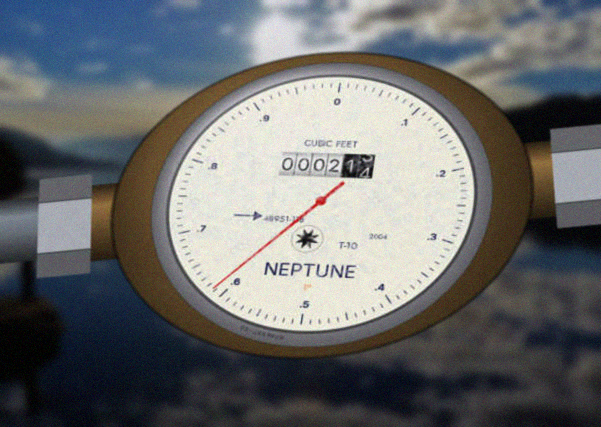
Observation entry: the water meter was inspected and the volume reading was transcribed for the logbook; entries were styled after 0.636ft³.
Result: 213.61ft³
